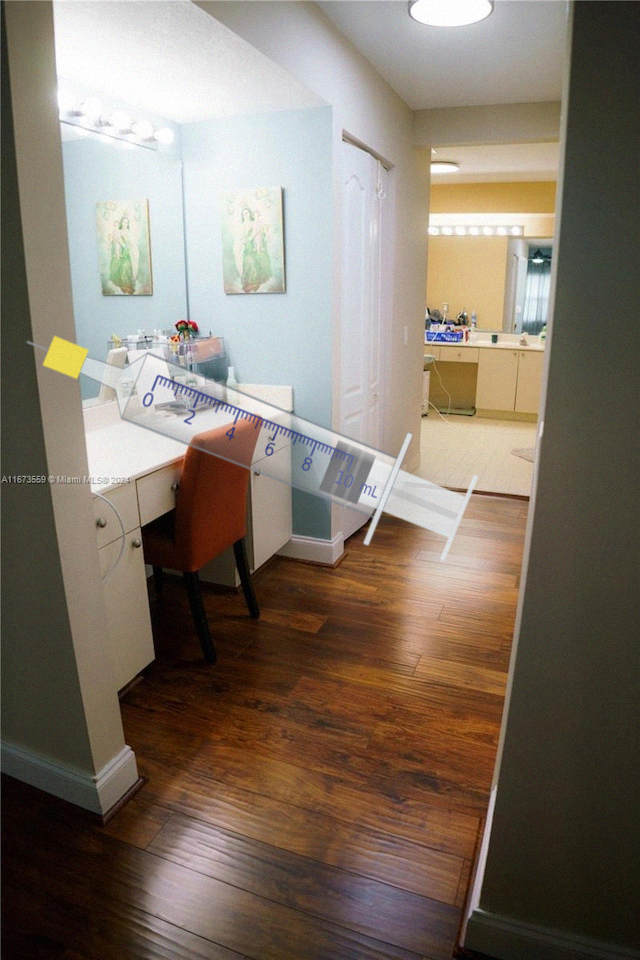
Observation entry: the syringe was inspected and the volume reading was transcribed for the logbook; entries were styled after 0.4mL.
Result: 9mL
